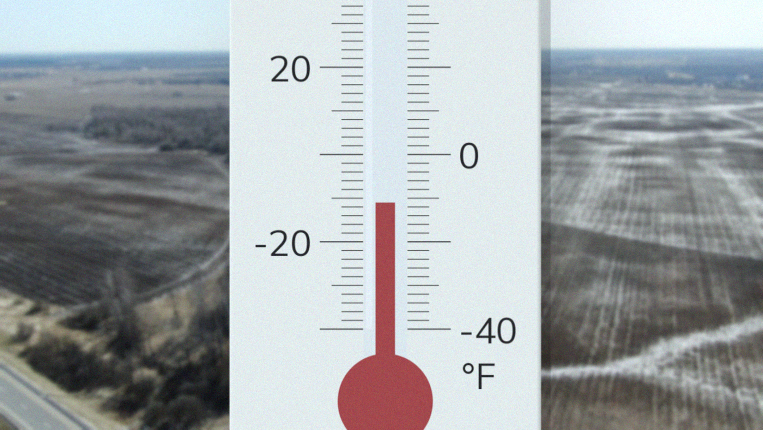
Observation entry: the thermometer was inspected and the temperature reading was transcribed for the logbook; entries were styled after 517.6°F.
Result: -11°F
